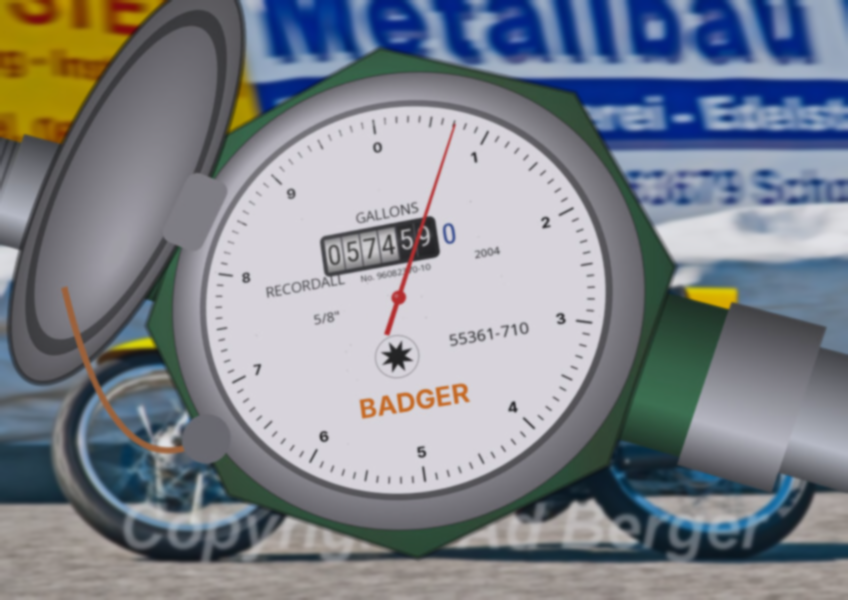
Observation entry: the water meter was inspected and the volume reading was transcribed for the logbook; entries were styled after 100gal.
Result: 574590.7gal
